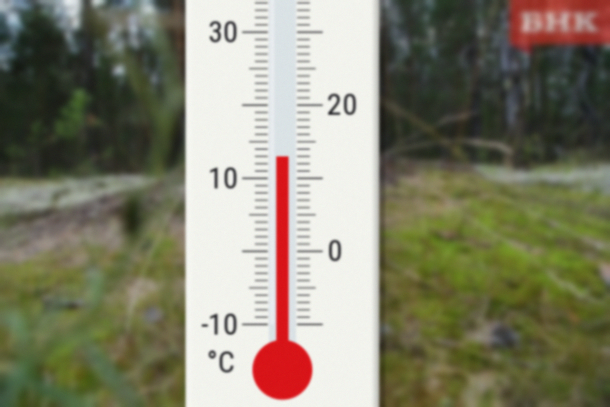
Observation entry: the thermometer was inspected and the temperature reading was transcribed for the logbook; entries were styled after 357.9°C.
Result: 13°C
